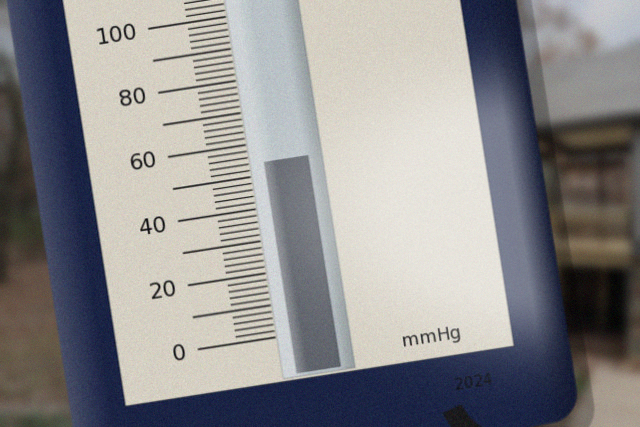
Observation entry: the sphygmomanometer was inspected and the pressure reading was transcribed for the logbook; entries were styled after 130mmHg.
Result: 54mmHg
